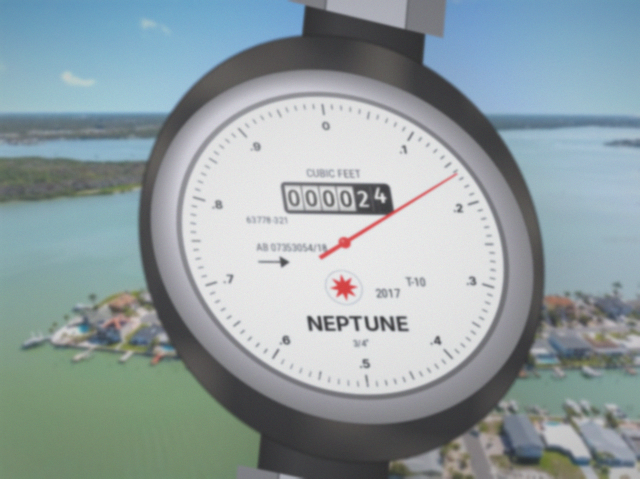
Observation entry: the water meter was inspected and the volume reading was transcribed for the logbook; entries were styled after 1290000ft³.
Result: 24.16ft³
